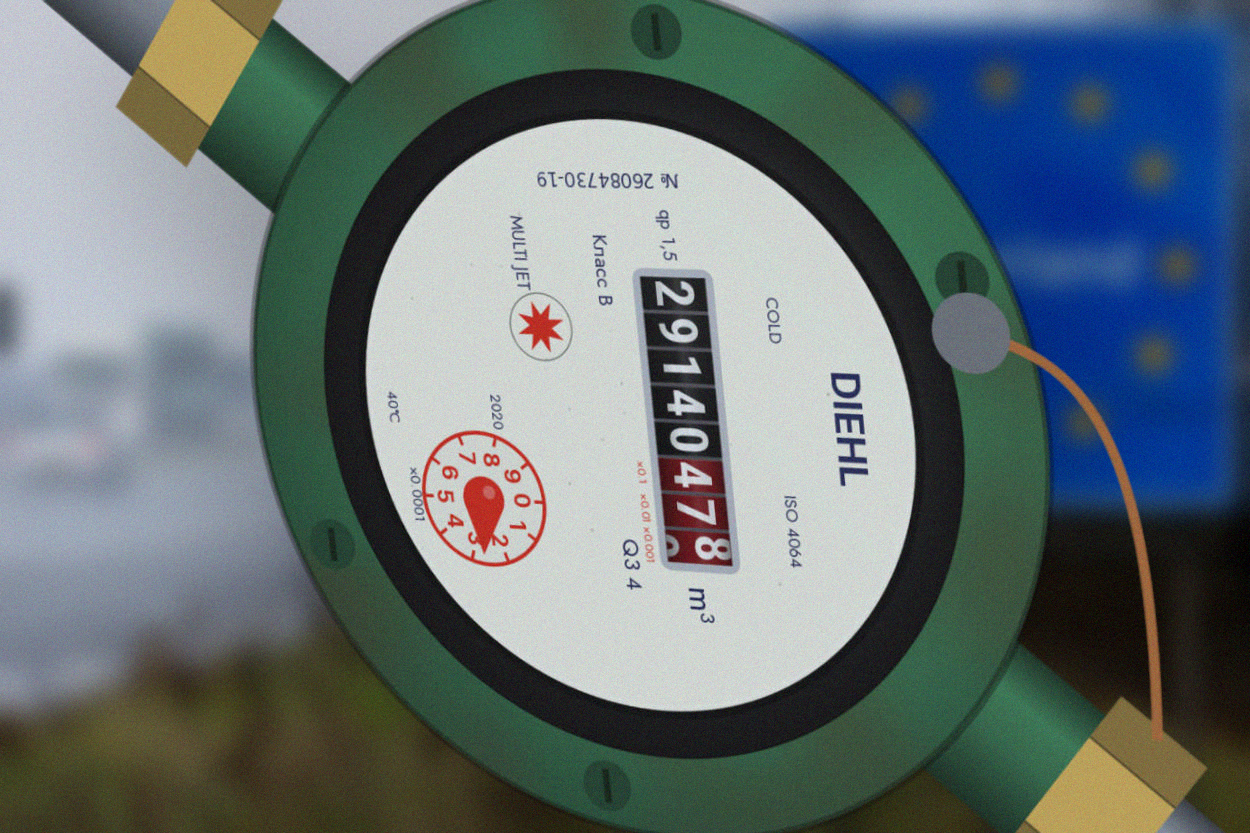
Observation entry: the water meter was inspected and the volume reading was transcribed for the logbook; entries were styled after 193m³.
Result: 29140.4782m³
